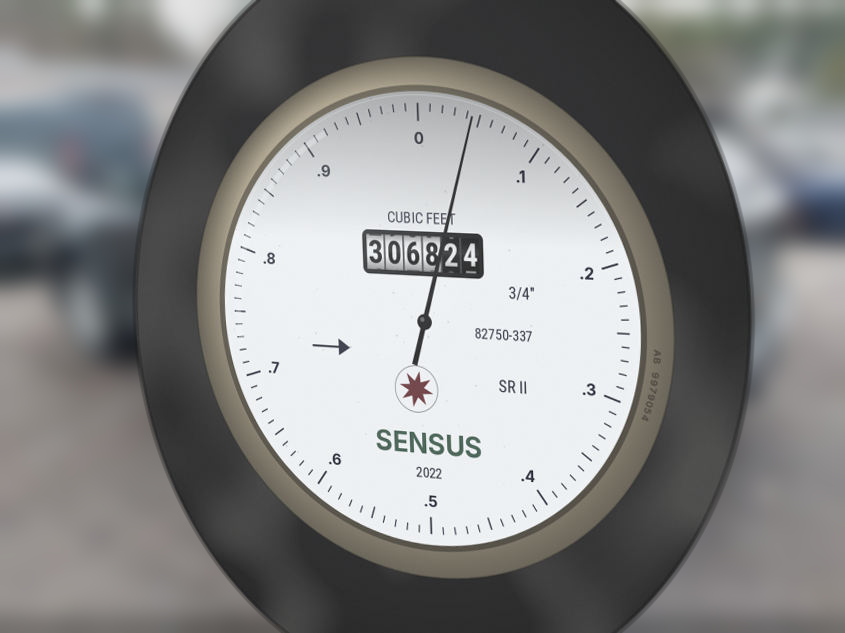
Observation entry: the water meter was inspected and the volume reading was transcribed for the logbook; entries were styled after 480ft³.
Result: 306824.04ft³
